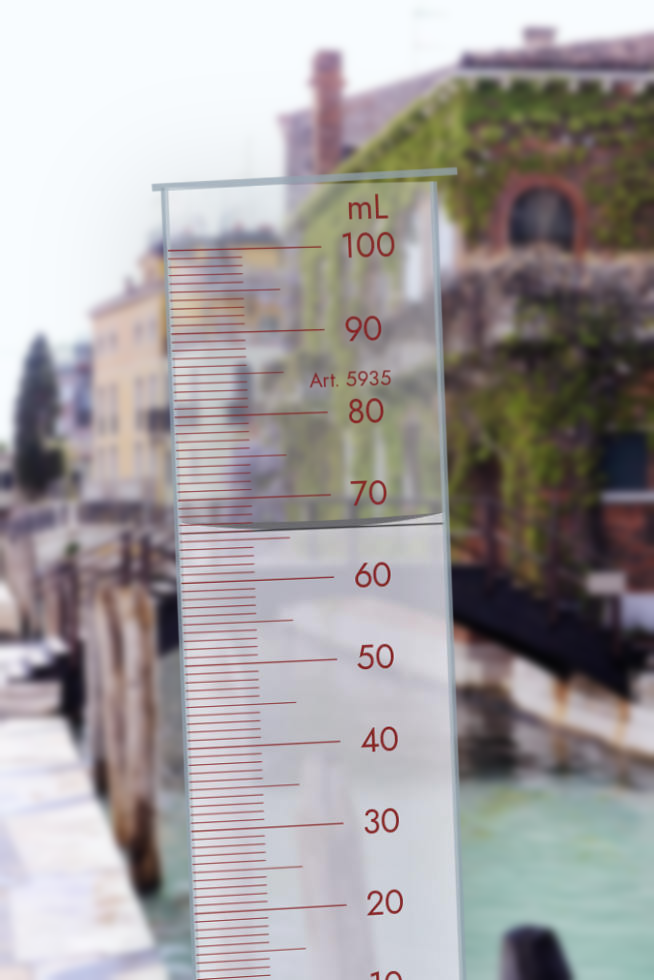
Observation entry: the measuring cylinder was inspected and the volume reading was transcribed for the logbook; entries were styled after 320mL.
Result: 66mL
